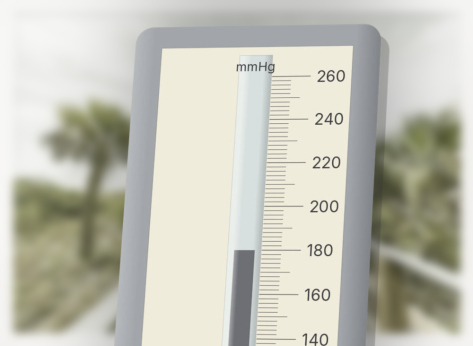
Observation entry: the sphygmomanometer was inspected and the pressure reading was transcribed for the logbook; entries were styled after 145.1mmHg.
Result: 180mmHg
